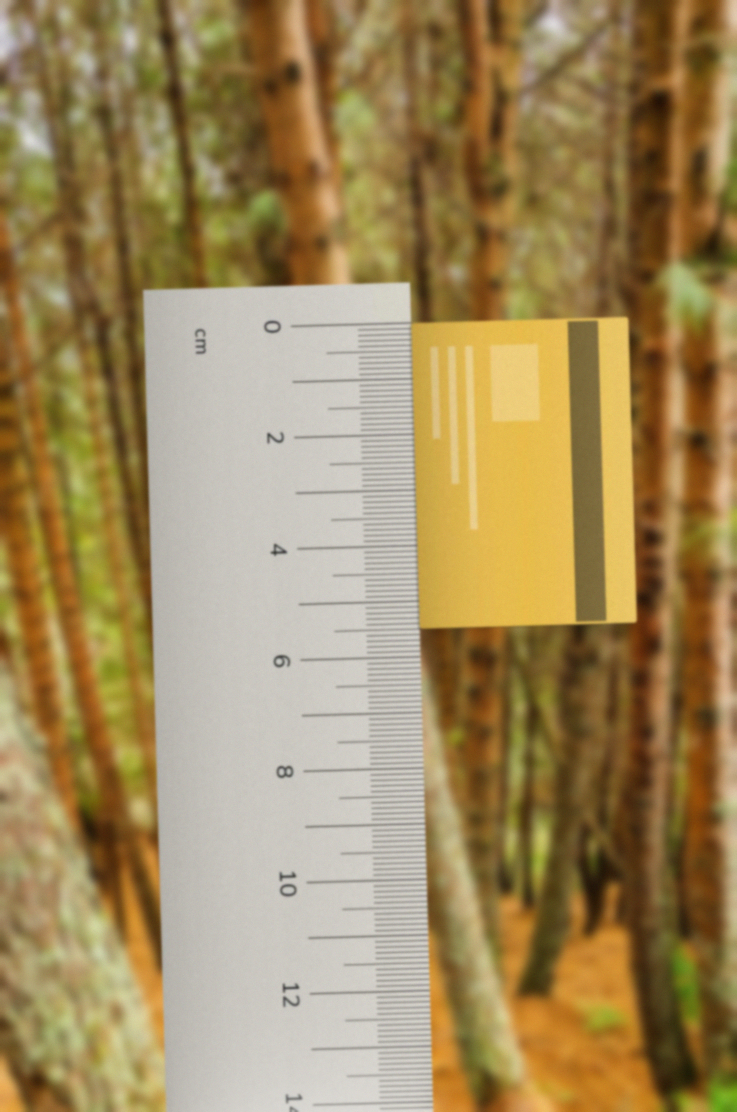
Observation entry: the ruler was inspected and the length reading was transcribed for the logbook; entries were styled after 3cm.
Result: 5.5cm
